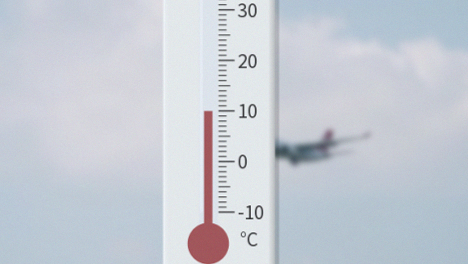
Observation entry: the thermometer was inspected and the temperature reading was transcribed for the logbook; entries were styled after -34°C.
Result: 10°C
